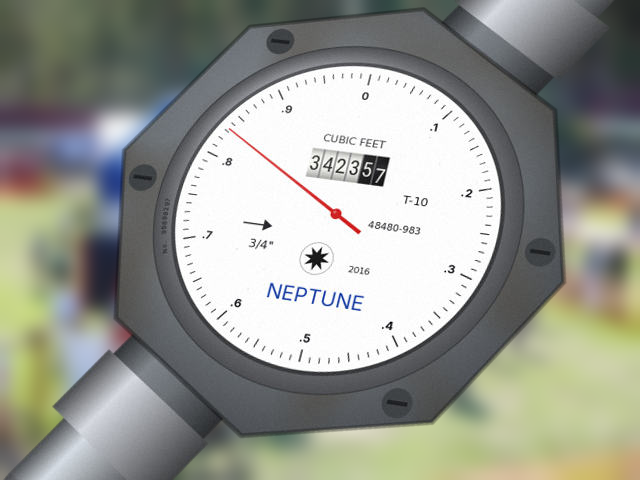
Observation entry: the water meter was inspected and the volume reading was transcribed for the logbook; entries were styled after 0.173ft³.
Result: 342356.83ft³
